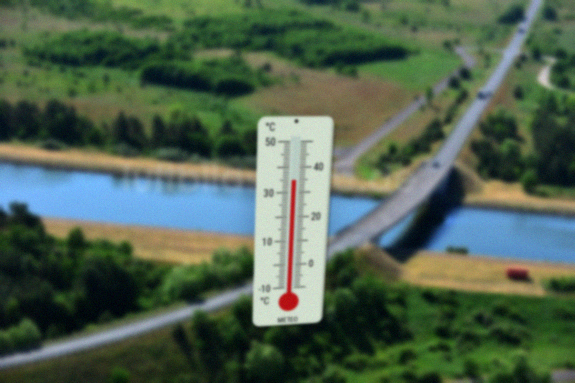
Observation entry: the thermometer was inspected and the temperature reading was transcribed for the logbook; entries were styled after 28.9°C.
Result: 35°C
